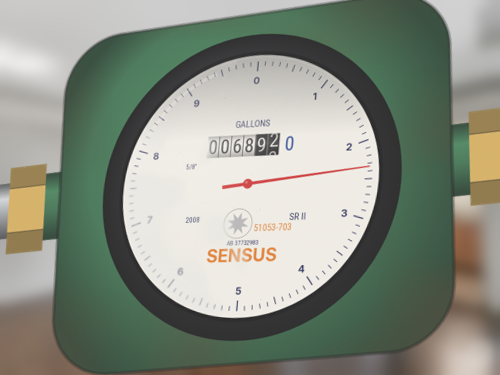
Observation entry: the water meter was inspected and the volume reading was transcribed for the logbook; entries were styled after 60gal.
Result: 68922.3gal
